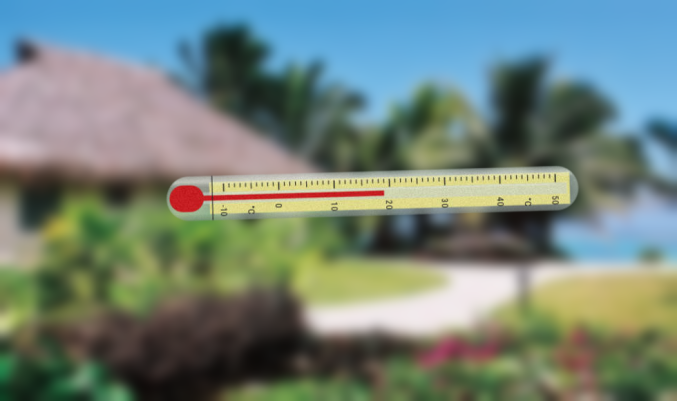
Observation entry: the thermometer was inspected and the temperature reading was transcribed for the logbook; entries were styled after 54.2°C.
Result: 19°C
